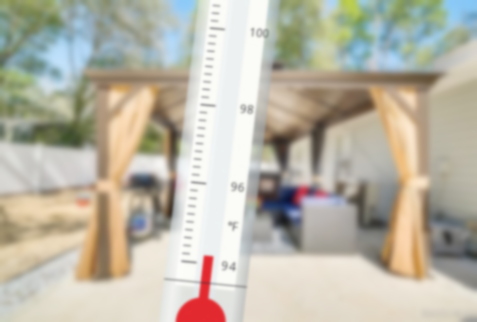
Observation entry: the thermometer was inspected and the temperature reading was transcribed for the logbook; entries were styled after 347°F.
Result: 94.2°F
